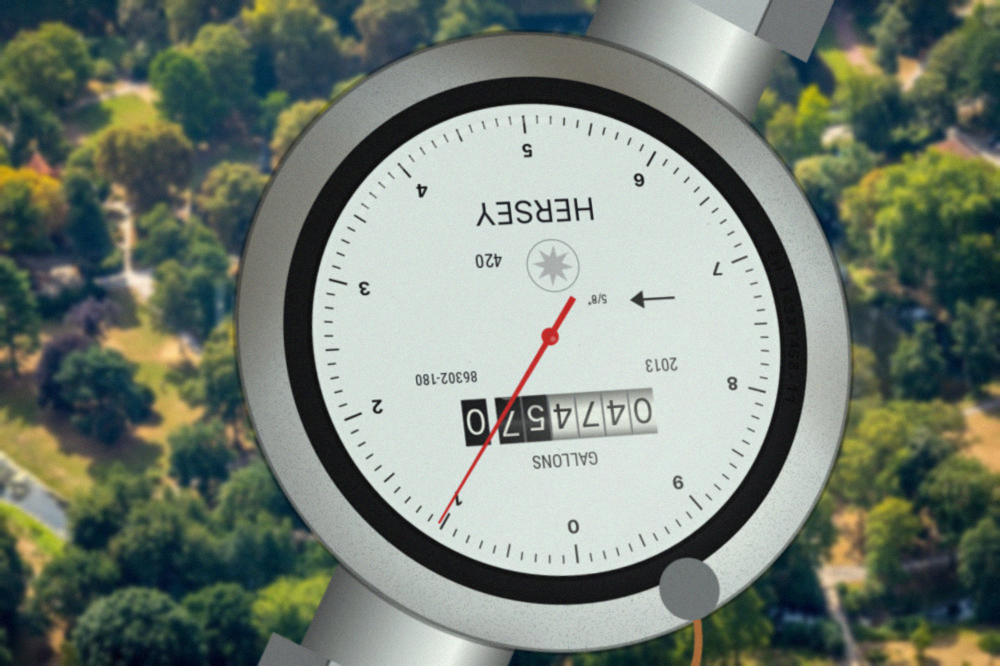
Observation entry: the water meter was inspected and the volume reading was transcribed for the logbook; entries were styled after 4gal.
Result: 474571.0gal
